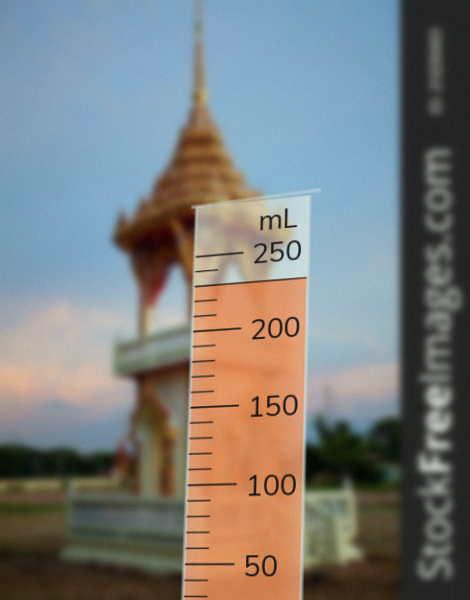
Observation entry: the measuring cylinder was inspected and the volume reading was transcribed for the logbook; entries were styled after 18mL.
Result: 230mL
